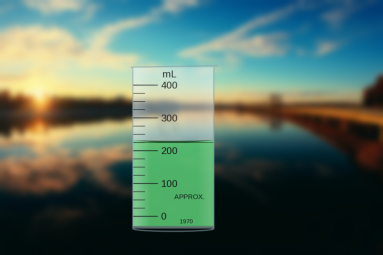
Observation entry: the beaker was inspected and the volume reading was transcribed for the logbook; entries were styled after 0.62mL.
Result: 225mL
